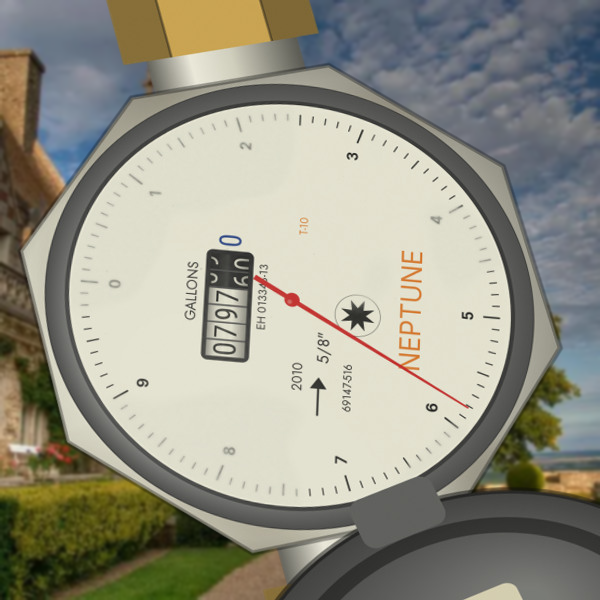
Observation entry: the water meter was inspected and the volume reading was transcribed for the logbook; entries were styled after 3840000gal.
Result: 797595.8gal
